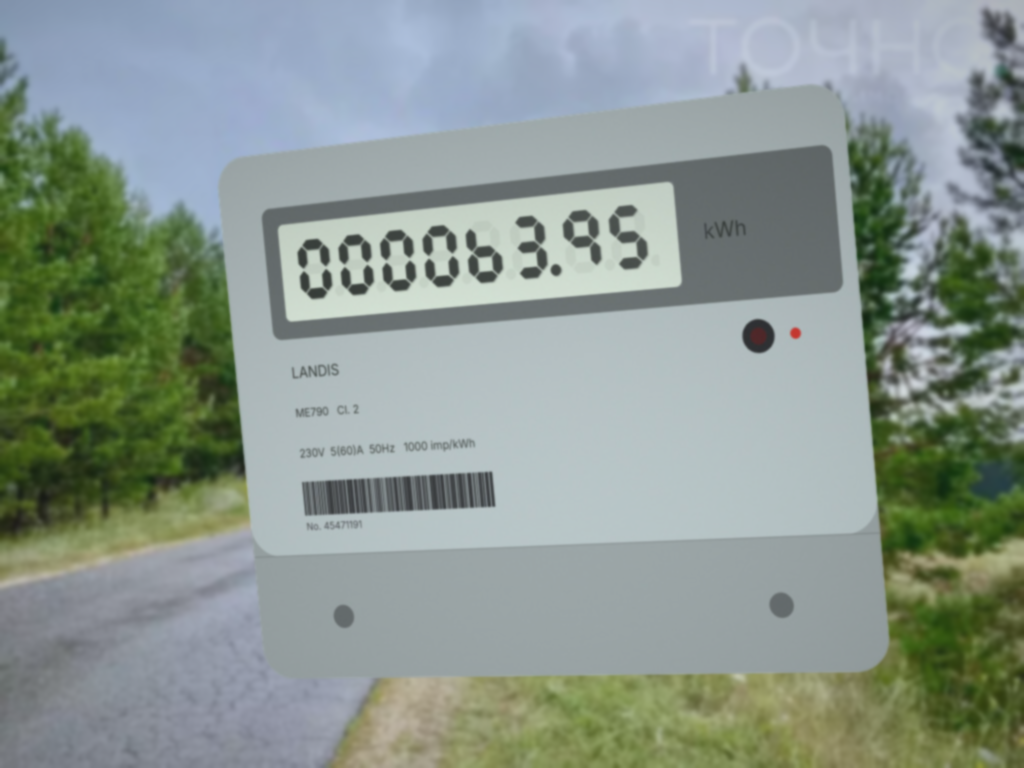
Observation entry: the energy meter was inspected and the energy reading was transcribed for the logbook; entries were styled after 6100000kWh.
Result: 63.95kWh
